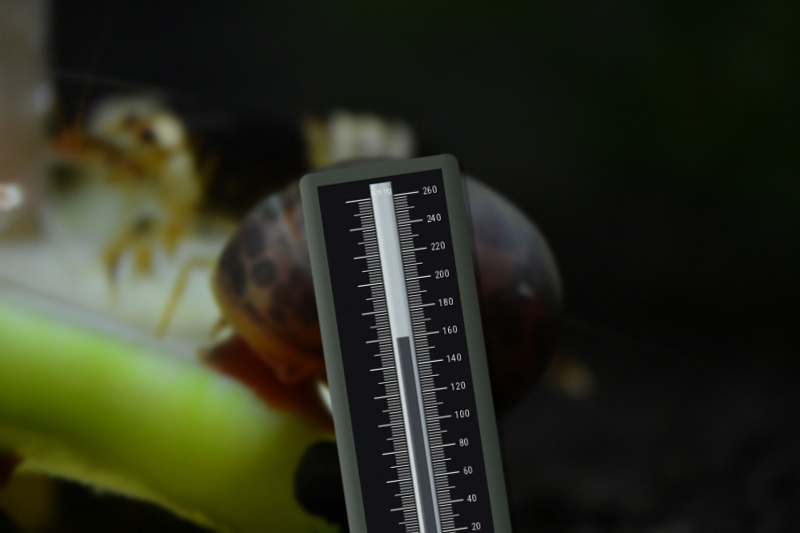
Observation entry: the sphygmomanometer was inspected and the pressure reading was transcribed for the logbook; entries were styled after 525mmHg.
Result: 160mmHg
